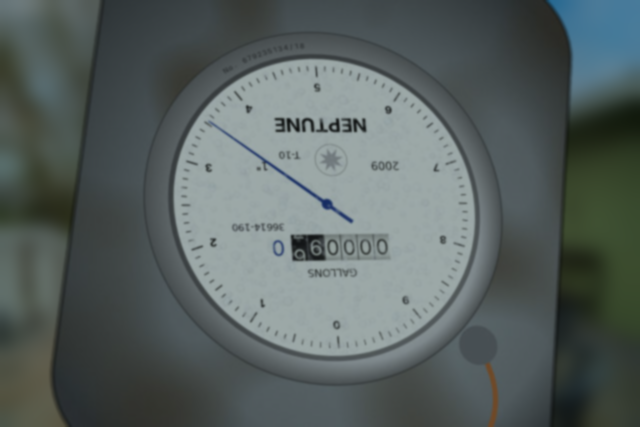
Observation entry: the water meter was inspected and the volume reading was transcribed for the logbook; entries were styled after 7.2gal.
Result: 963.5gal
